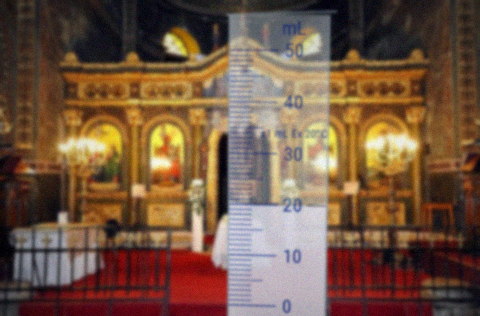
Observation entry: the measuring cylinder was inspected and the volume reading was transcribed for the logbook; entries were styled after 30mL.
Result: 20mL
